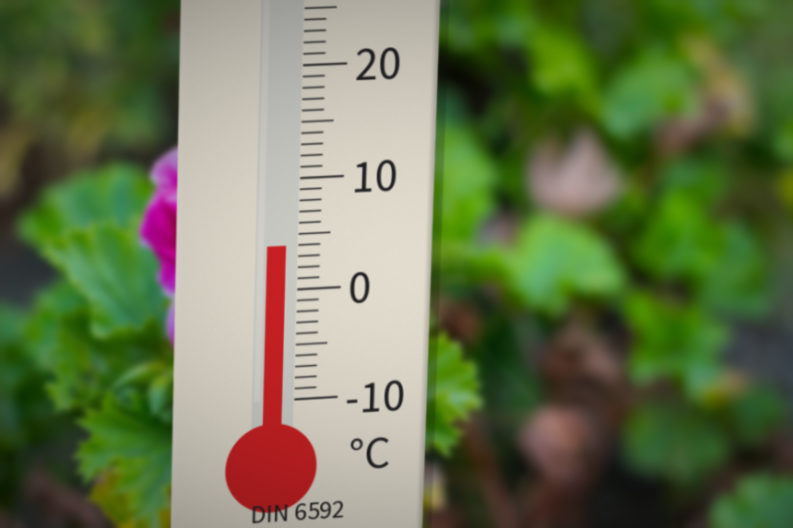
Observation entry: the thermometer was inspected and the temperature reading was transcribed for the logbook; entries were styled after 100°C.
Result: 4°C
